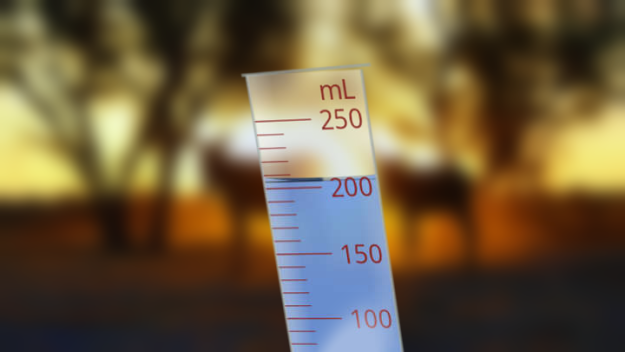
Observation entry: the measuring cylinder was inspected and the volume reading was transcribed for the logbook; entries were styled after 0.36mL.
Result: 205mL
